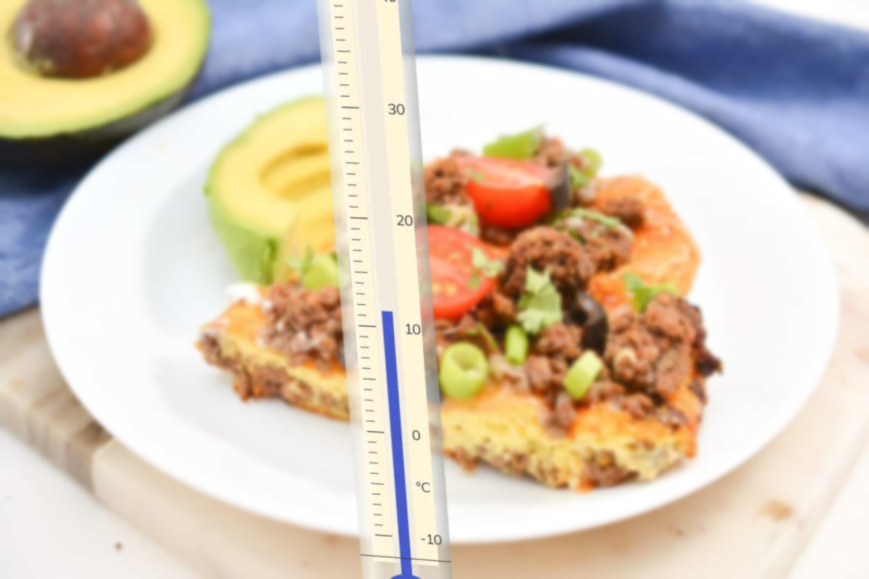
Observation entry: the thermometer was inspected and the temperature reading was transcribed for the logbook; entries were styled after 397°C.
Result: 11.5°C
